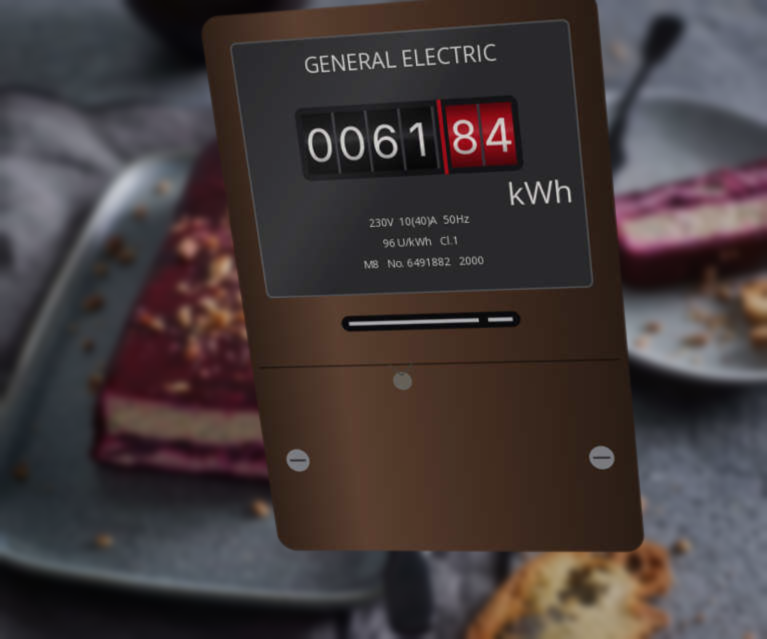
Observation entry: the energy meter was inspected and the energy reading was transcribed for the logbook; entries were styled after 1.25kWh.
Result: 61.84kWh
